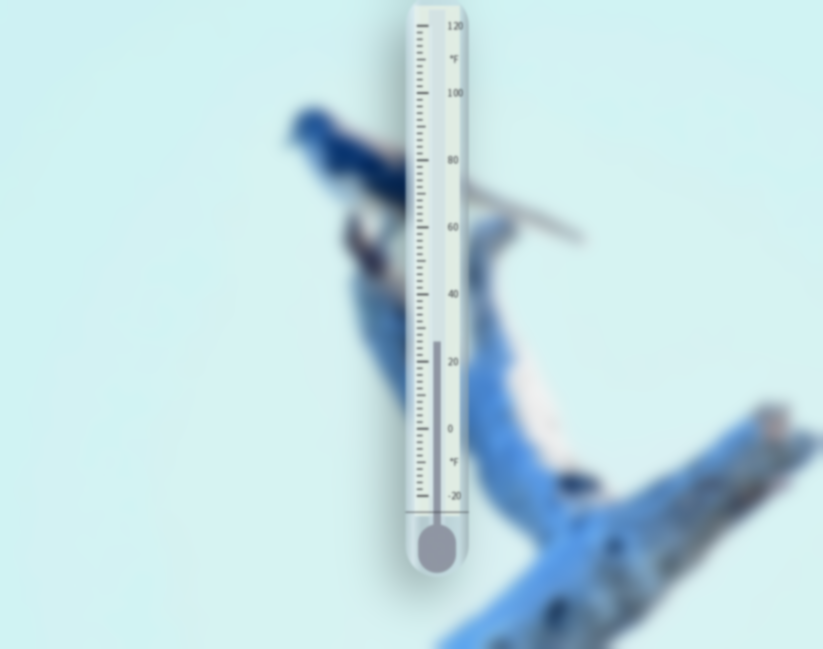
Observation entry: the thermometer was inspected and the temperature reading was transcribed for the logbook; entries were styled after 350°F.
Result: 26°F
